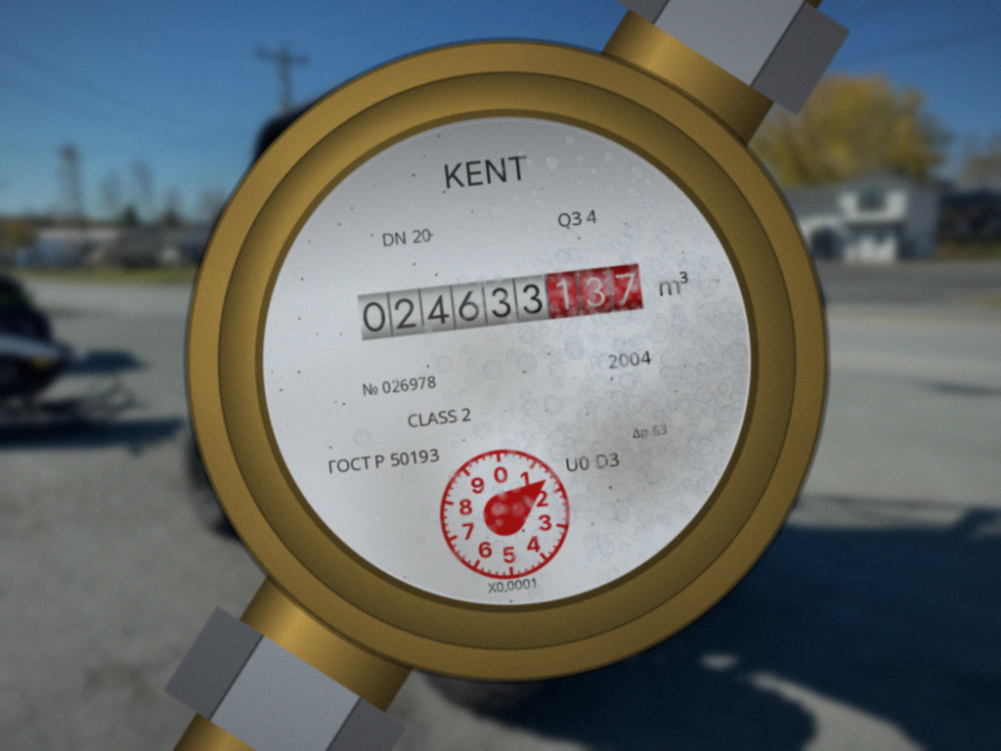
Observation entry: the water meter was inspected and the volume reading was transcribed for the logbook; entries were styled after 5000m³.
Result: 24633.1371m³
